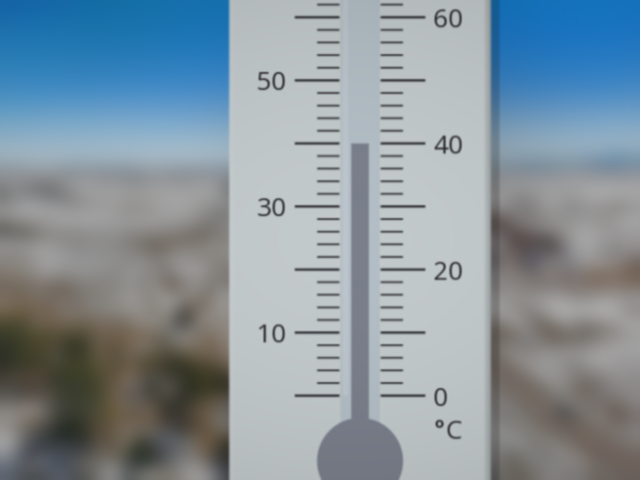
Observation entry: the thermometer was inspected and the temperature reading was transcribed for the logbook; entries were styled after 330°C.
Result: 40°C
